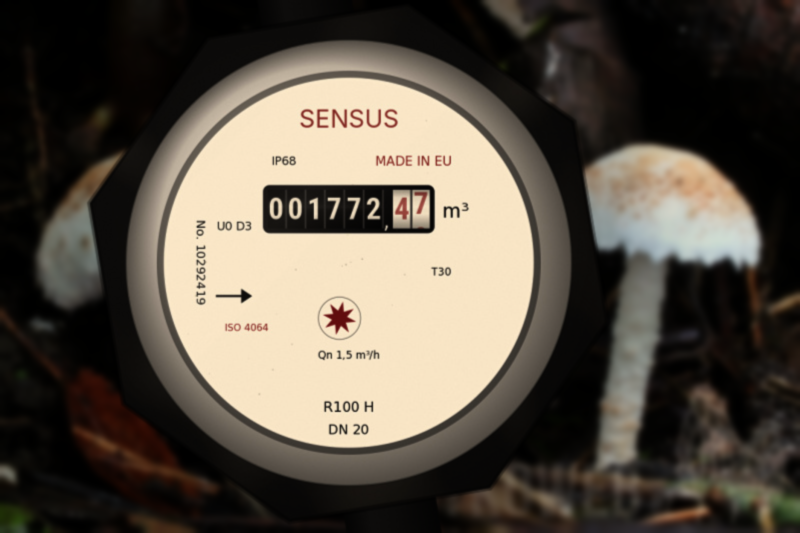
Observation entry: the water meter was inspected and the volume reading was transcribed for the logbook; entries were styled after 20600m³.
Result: 1772.47m³
